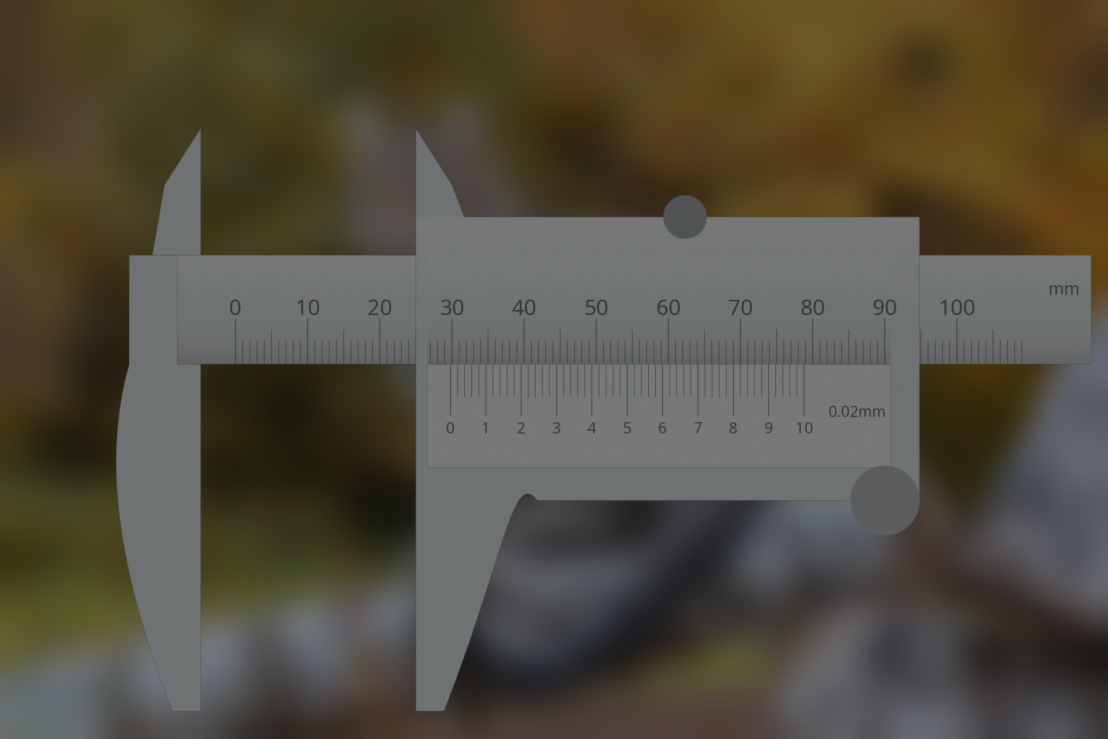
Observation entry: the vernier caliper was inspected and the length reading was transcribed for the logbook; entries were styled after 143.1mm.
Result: 29.8mm
